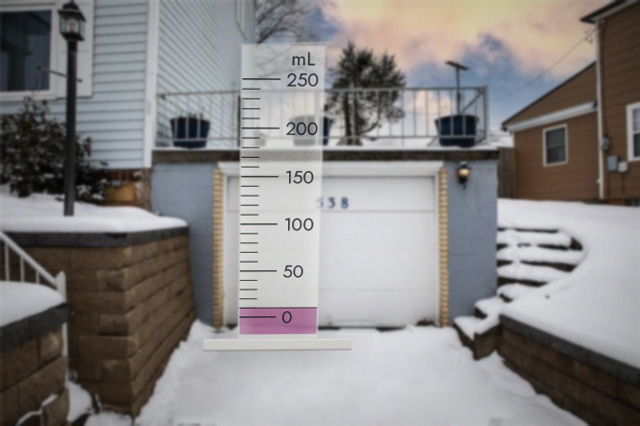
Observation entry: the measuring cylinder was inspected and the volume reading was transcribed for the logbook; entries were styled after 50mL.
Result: 10mL
